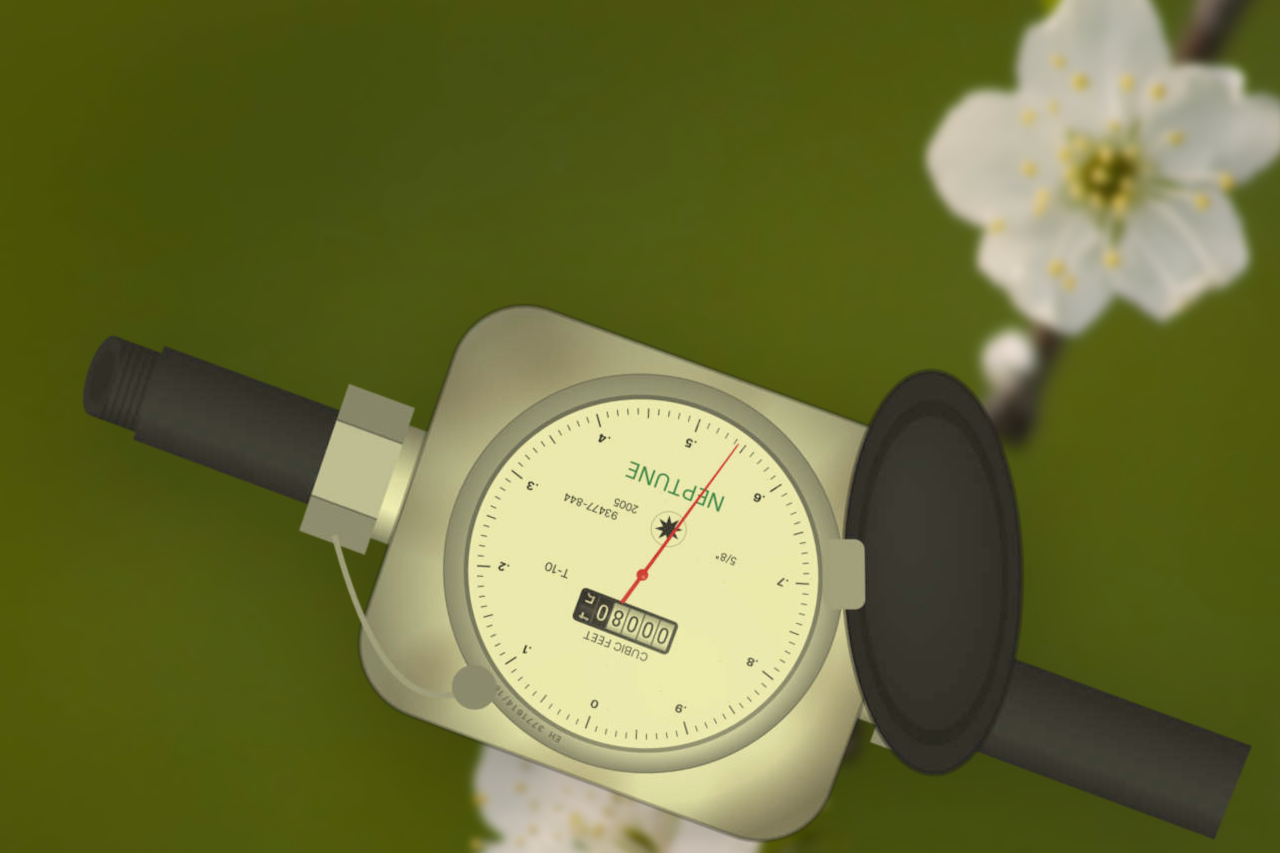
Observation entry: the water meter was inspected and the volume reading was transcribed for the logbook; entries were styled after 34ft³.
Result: 804.54ft³
